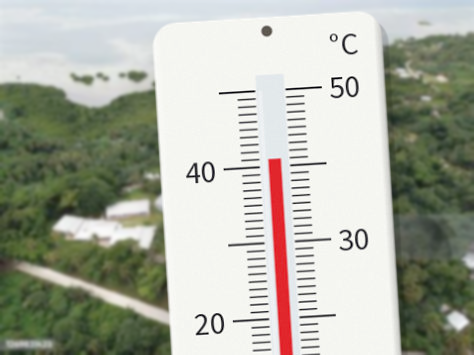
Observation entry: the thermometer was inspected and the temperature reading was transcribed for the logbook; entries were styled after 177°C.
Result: 41°C
